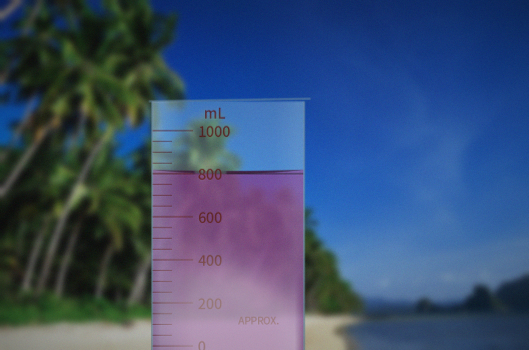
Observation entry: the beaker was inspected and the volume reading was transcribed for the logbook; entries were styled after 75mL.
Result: 800mL
